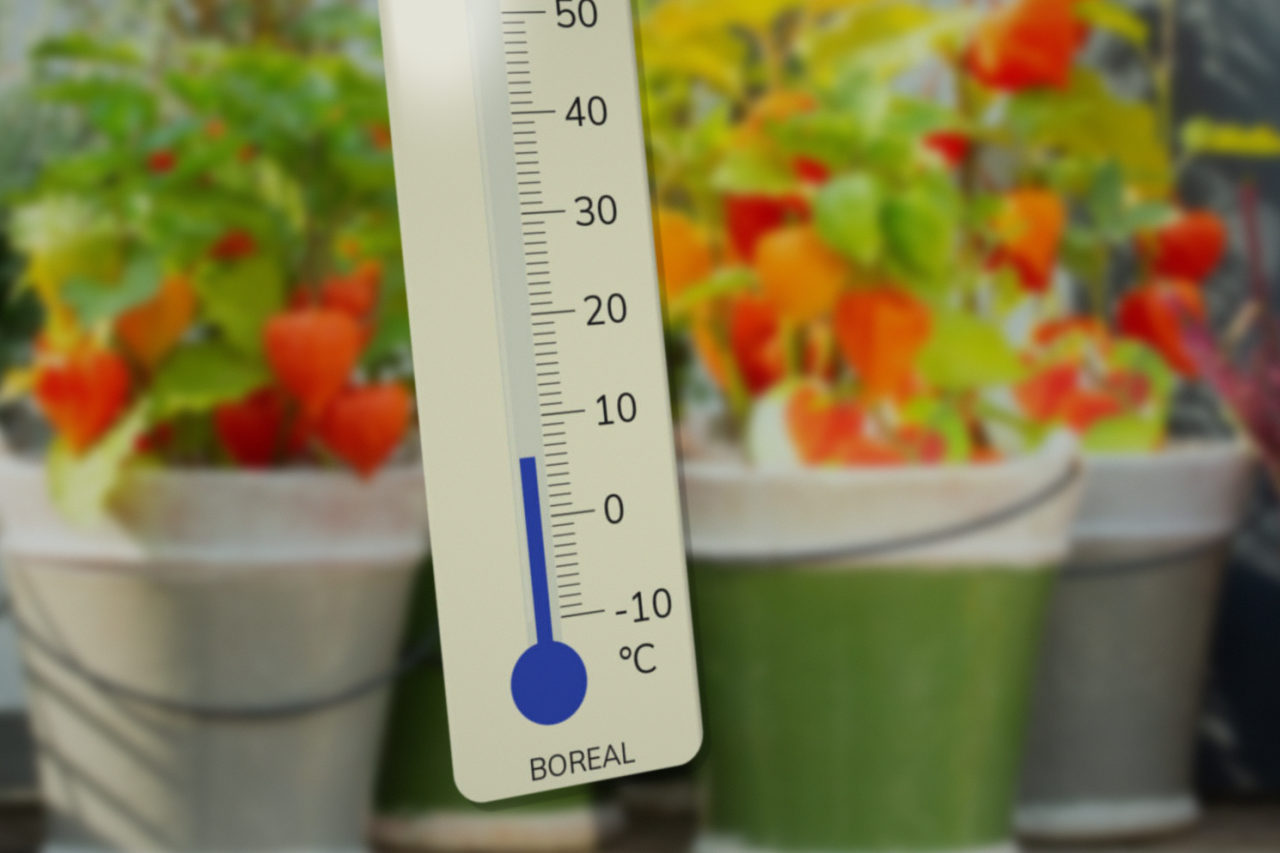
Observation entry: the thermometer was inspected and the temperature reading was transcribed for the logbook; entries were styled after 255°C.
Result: 6°C
